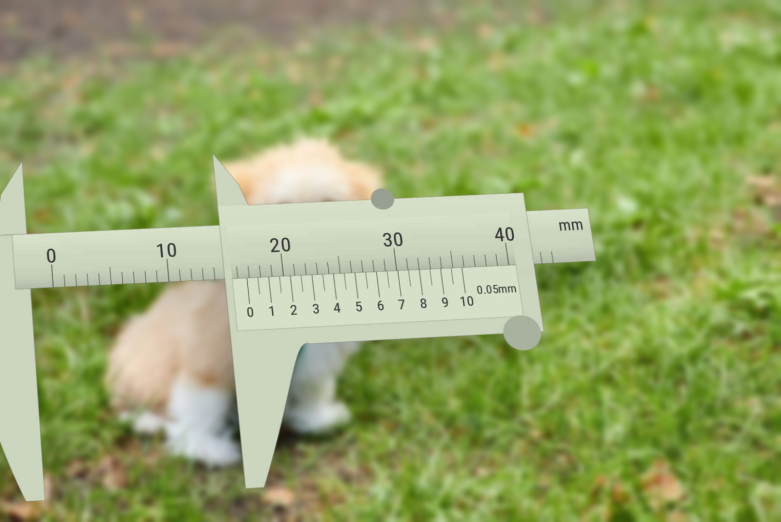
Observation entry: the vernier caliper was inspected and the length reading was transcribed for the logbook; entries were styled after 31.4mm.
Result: 16.8mm
